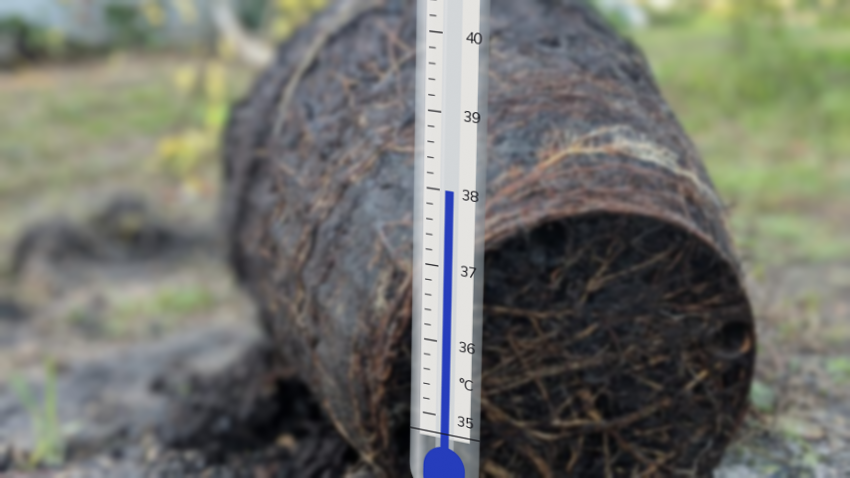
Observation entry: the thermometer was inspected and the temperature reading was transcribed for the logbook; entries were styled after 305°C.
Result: 38°C
